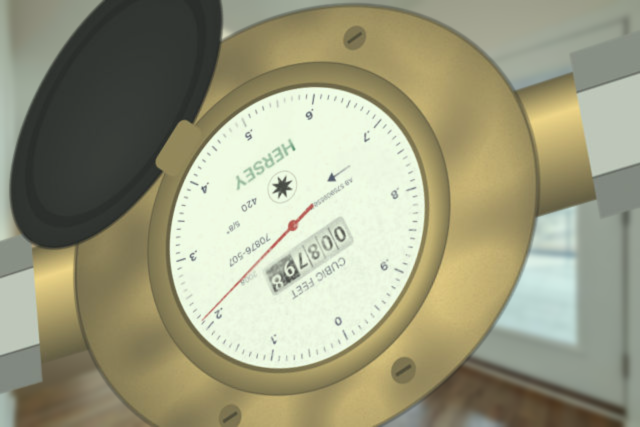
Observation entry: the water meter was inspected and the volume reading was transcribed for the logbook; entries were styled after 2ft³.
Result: 8798.21ft³
